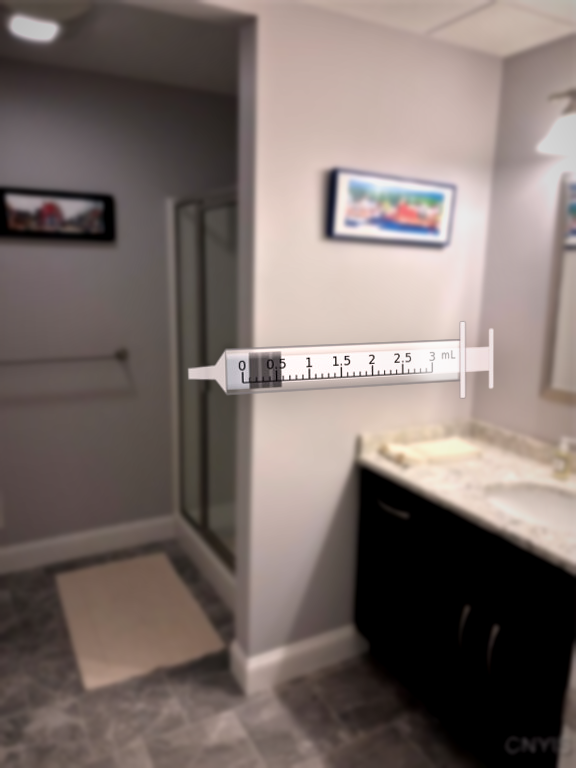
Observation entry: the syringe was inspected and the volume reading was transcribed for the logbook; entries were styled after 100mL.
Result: 0.1mL
